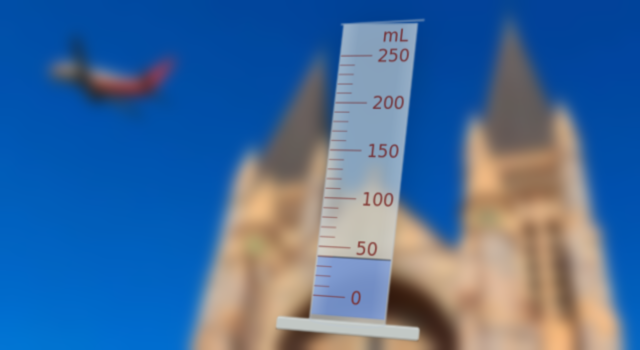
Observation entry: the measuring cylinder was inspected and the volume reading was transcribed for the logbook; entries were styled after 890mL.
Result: 40mL
